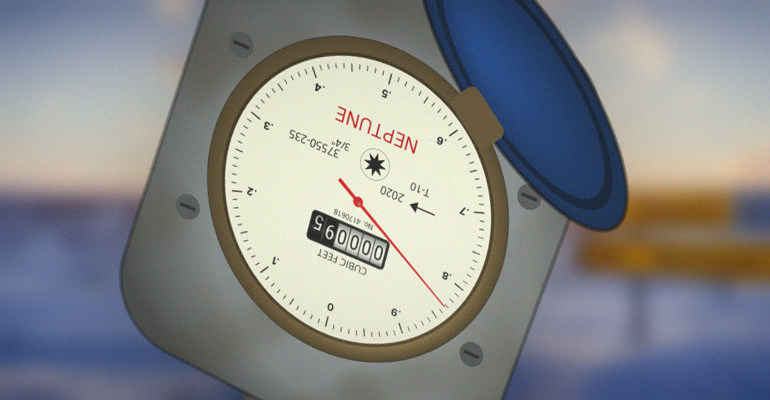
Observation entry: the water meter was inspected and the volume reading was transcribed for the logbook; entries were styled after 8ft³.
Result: 94.83ft³
